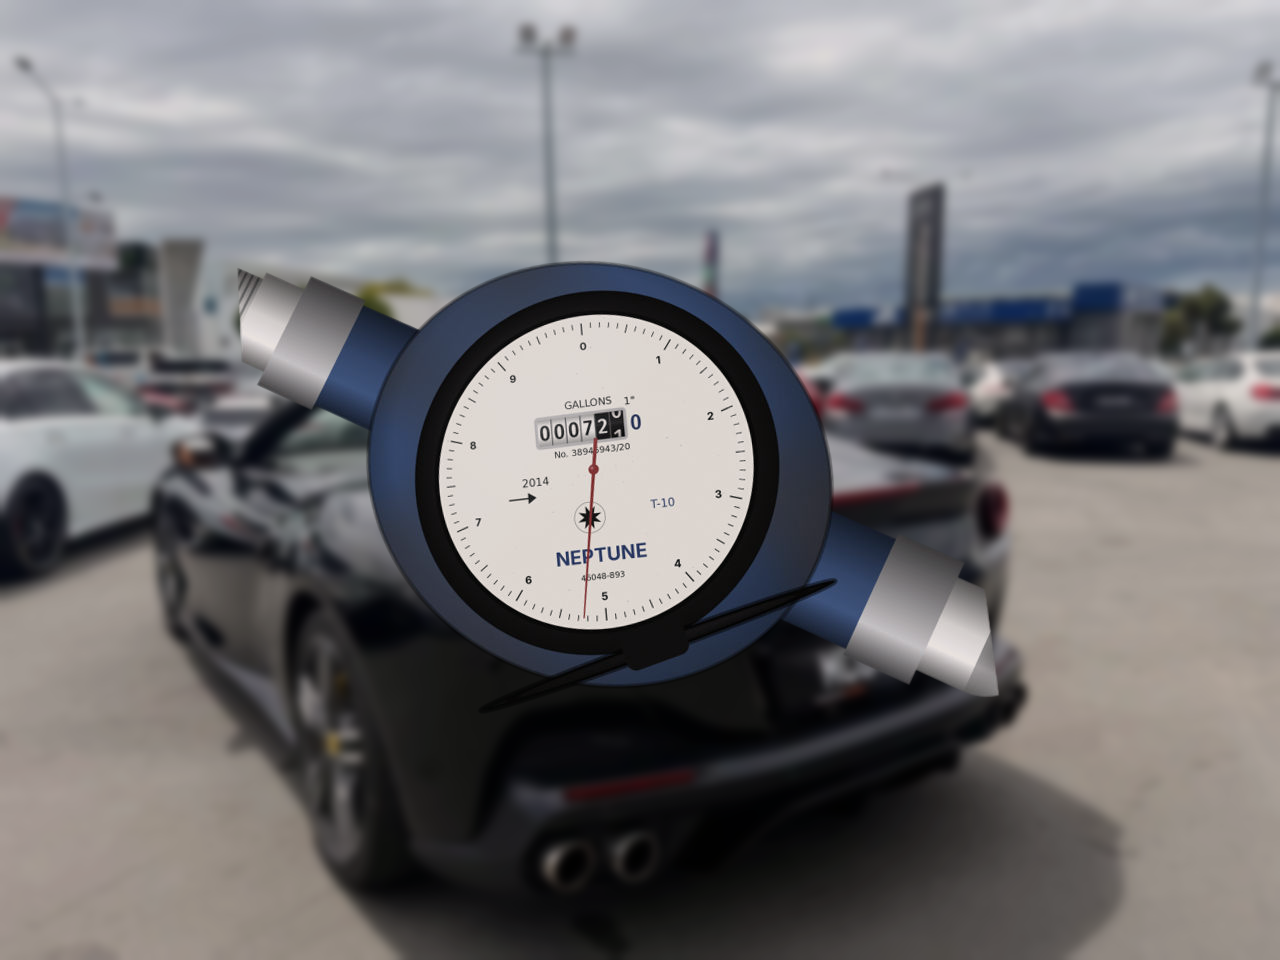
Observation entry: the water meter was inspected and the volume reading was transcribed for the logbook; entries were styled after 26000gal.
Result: 7205.2gal
